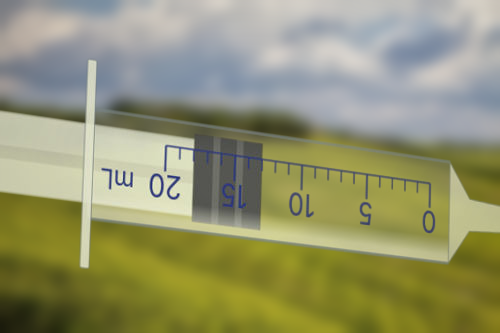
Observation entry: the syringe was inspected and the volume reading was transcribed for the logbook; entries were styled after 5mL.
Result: 13mL
